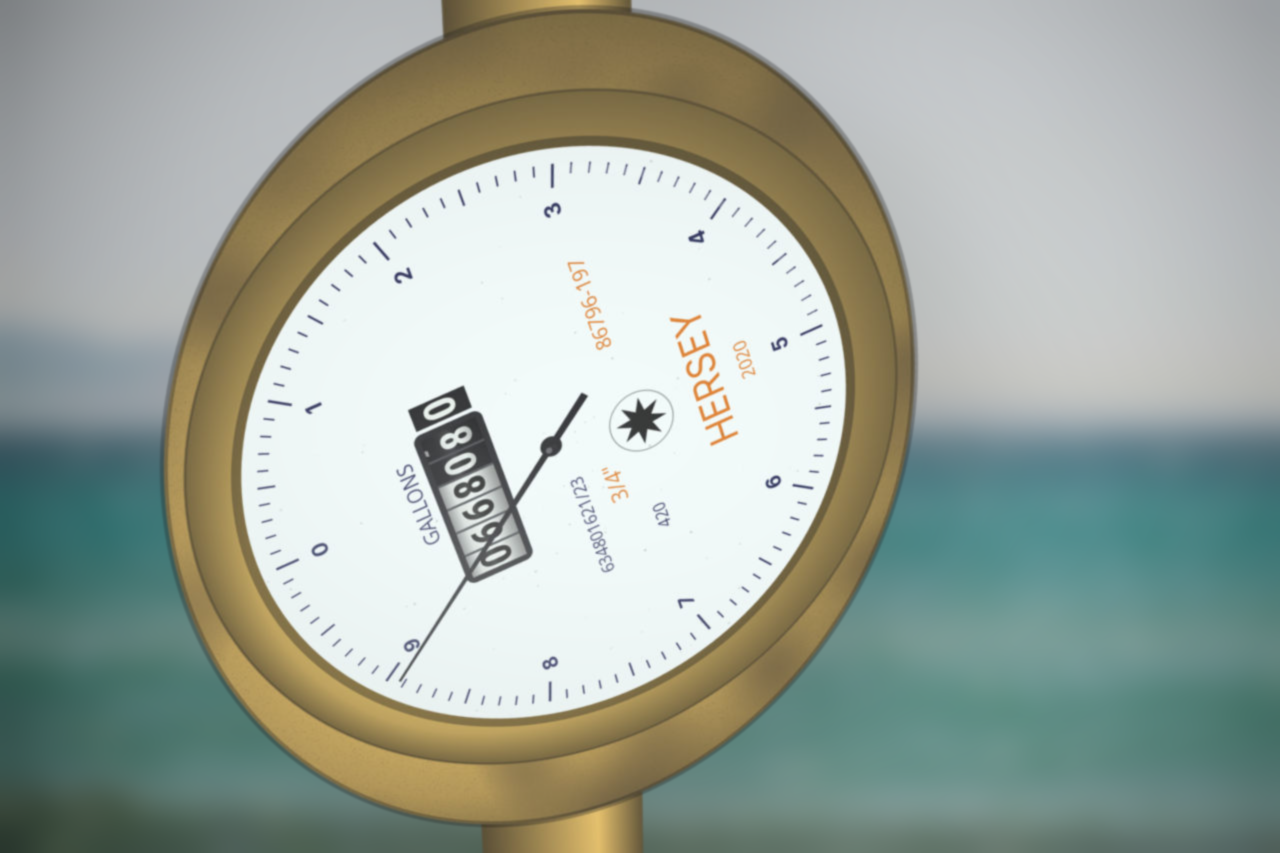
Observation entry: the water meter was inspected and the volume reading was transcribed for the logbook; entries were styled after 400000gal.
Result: 668078.9gal
